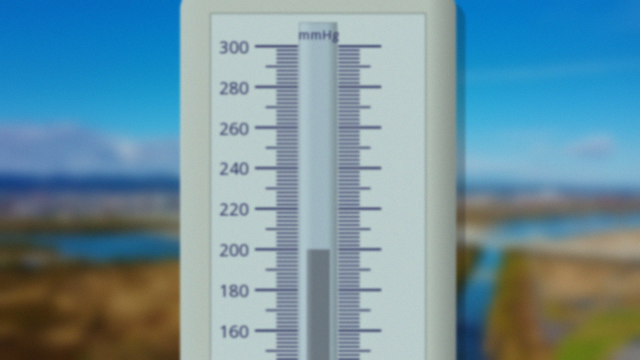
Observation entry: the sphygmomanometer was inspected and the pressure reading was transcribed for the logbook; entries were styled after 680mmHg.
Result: 200mmHg
